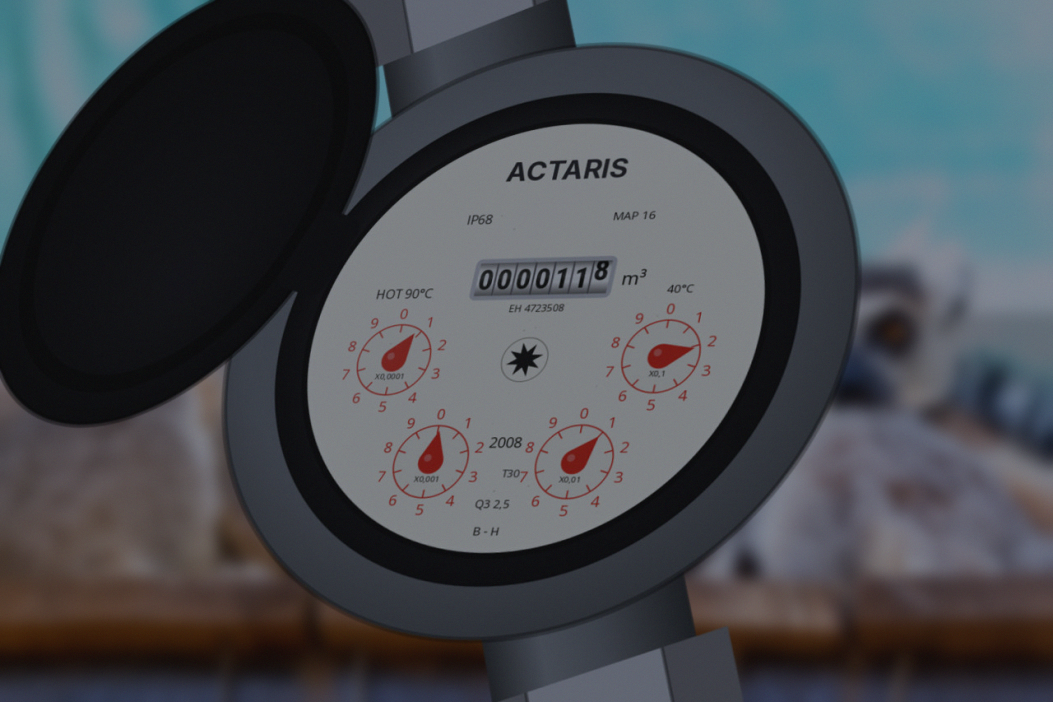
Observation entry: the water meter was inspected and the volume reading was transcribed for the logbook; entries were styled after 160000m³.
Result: 118.2100m³
